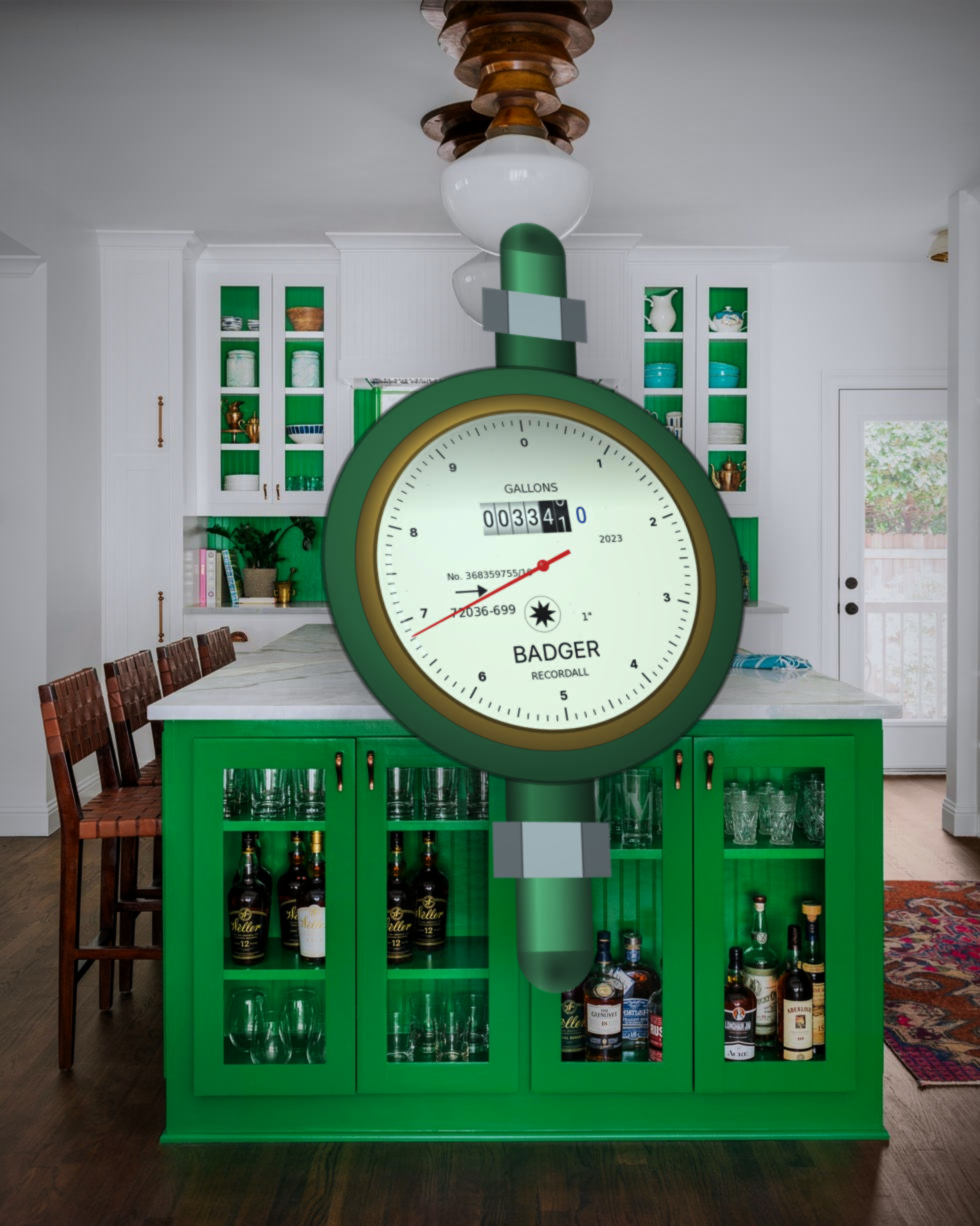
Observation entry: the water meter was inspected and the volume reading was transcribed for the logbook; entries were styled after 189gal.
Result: 33406.8gal
